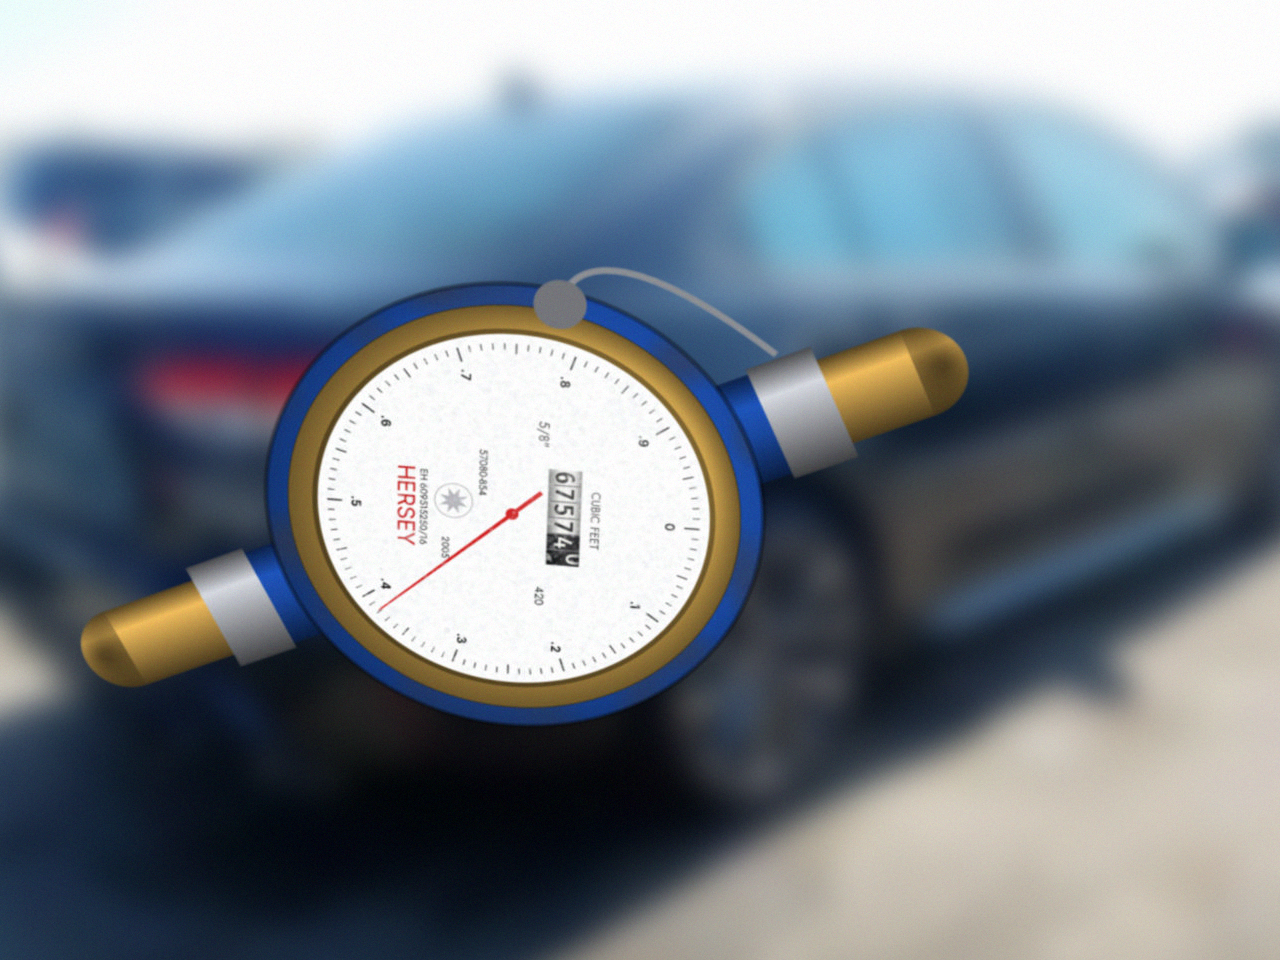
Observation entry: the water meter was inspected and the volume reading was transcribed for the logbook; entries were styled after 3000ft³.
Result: 675740.38ft³
